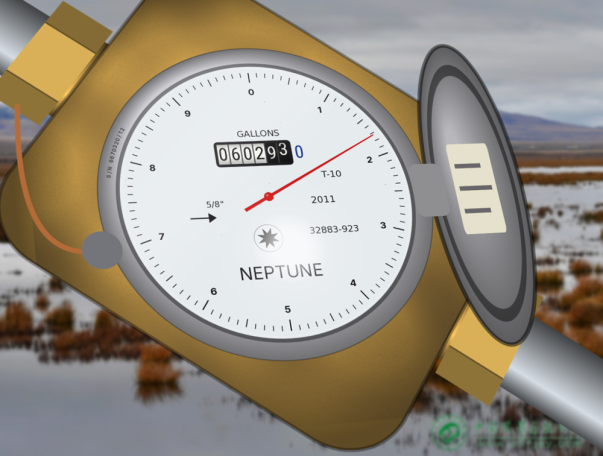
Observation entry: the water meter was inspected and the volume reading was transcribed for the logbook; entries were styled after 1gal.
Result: 602931.7gal
